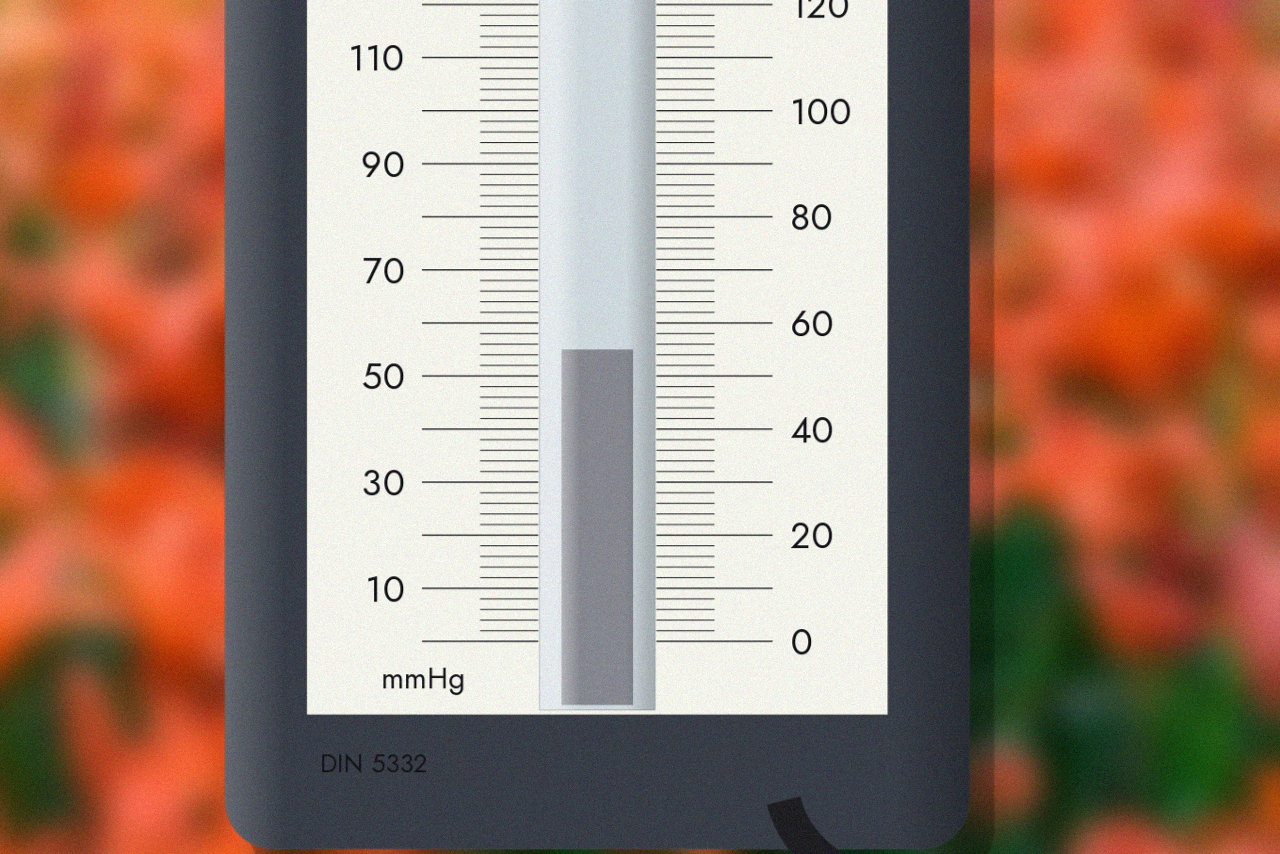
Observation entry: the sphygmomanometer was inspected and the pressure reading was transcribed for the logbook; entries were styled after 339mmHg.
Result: 55mmHg
